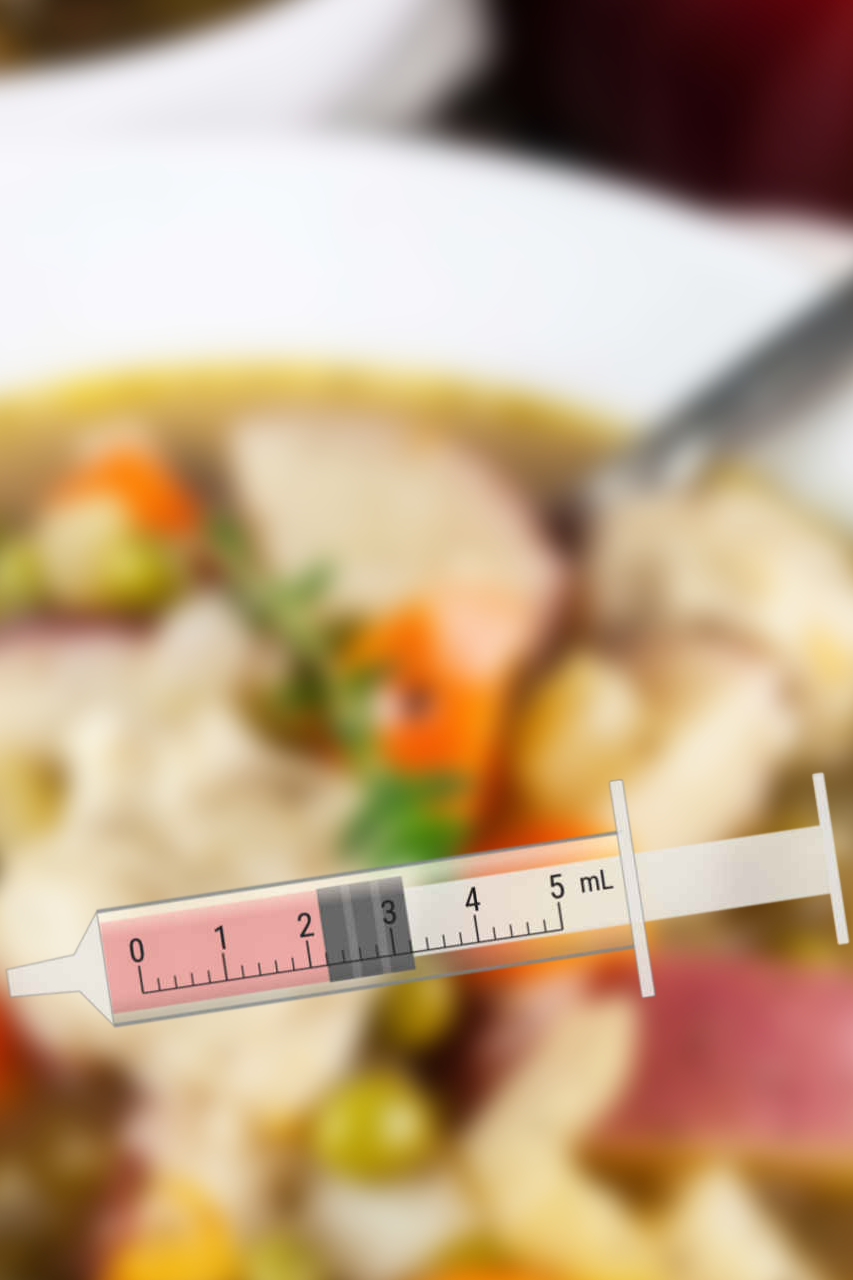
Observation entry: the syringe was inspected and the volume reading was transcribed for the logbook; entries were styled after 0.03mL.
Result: 2.2mL
